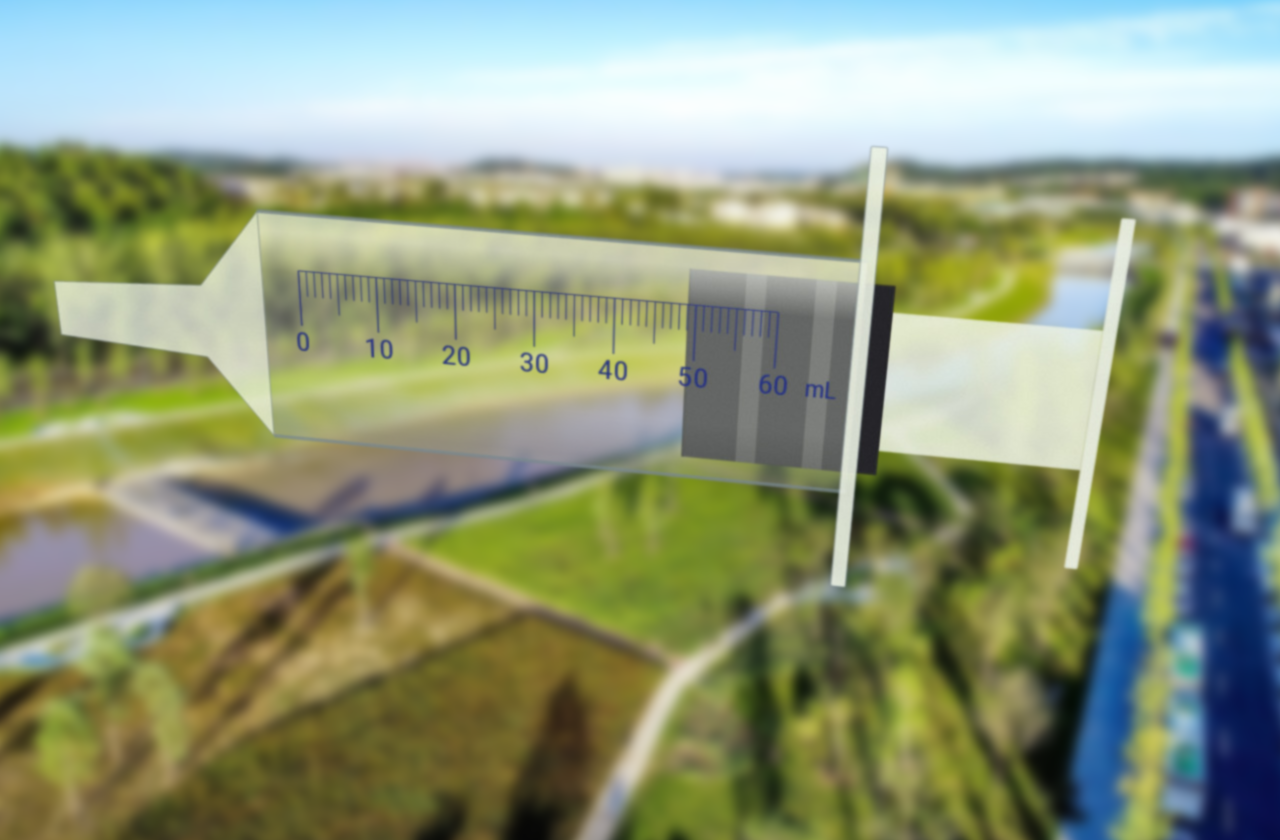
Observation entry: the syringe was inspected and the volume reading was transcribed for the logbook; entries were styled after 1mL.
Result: 49mL
